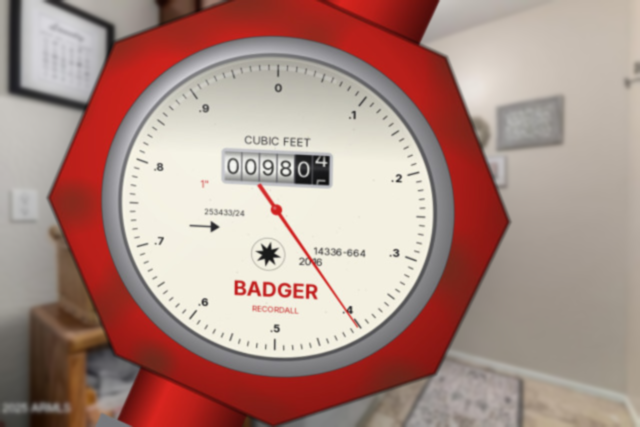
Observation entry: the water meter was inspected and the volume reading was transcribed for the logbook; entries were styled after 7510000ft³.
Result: 9804.40ft³
